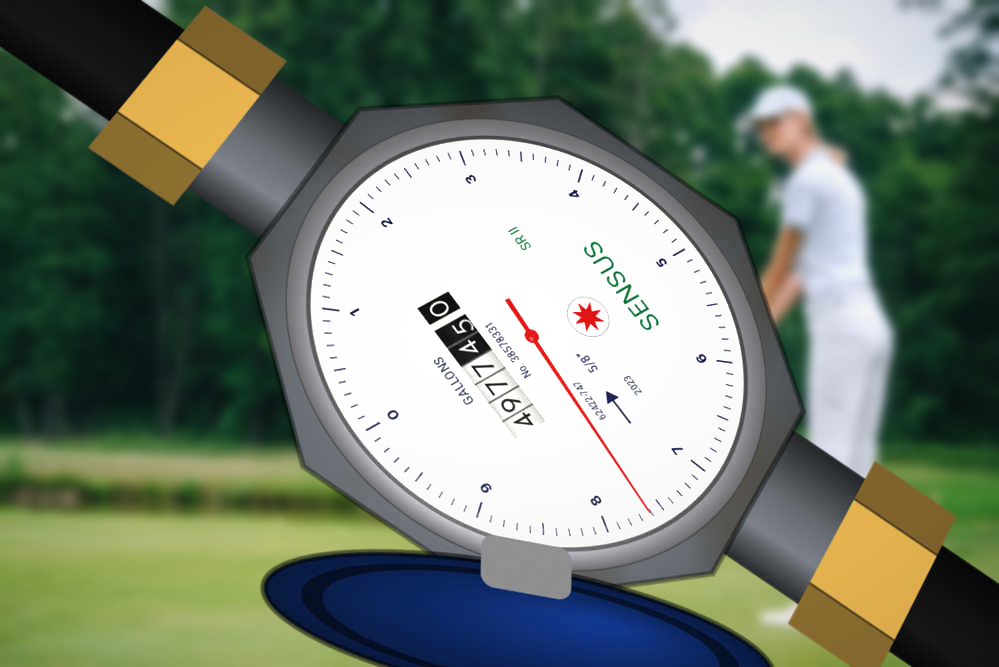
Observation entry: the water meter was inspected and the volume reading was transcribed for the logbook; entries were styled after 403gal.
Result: 4977447.6gal
